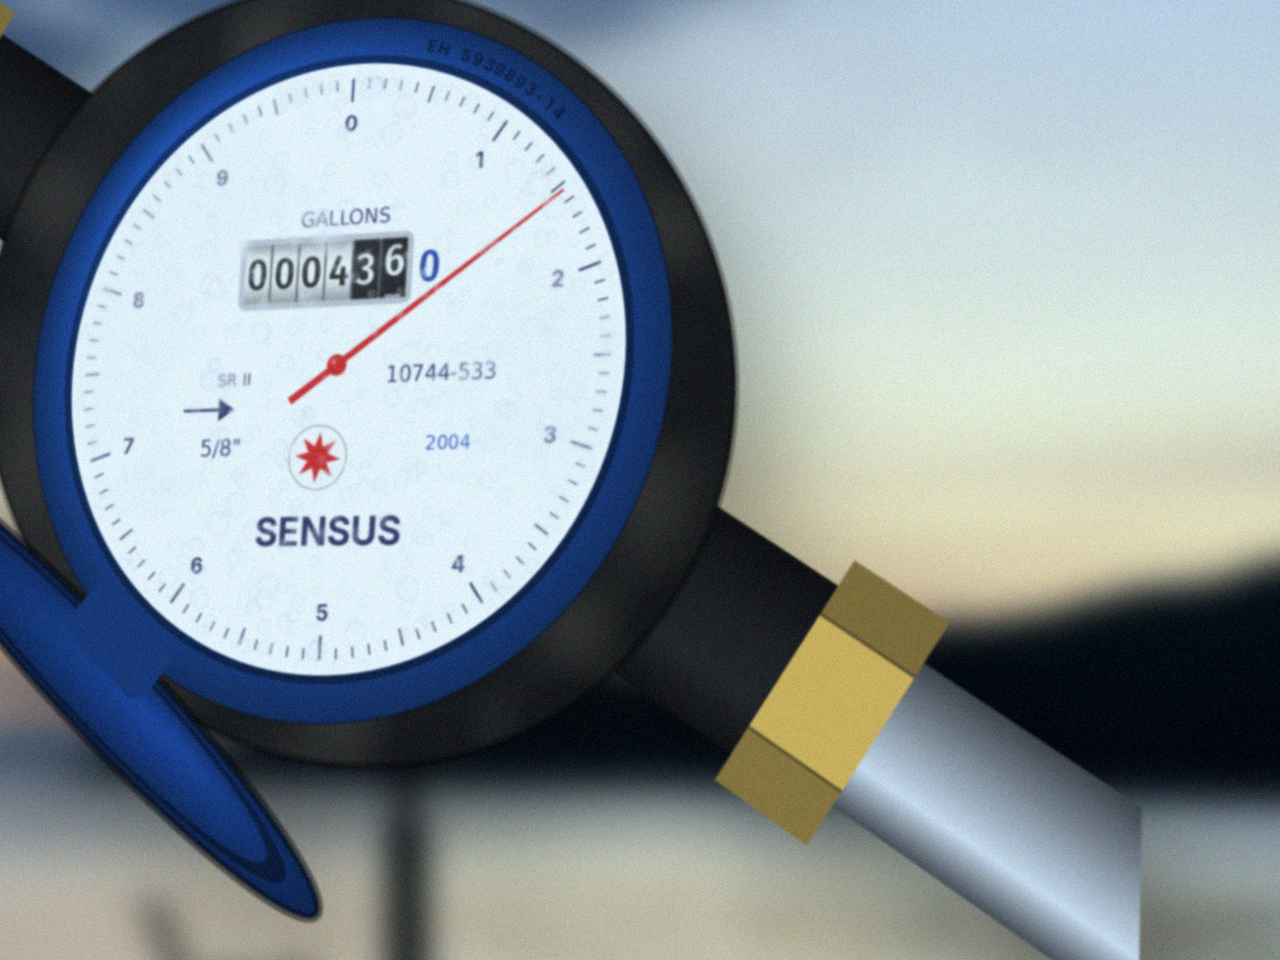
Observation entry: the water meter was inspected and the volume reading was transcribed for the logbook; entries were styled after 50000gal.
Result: 4361.5gal
